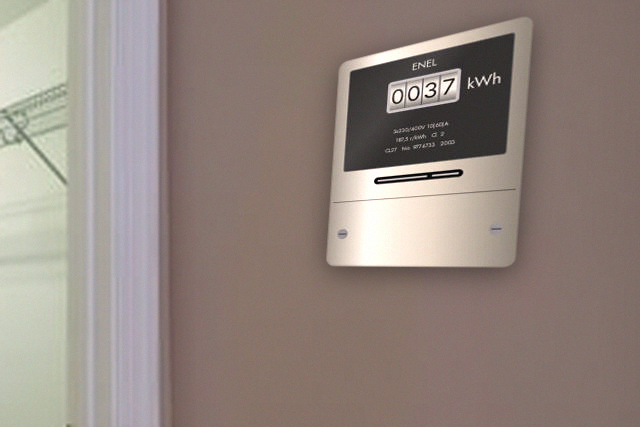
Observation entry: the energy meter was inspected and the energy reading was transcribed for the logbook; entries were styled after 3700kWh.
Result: 37kWh
